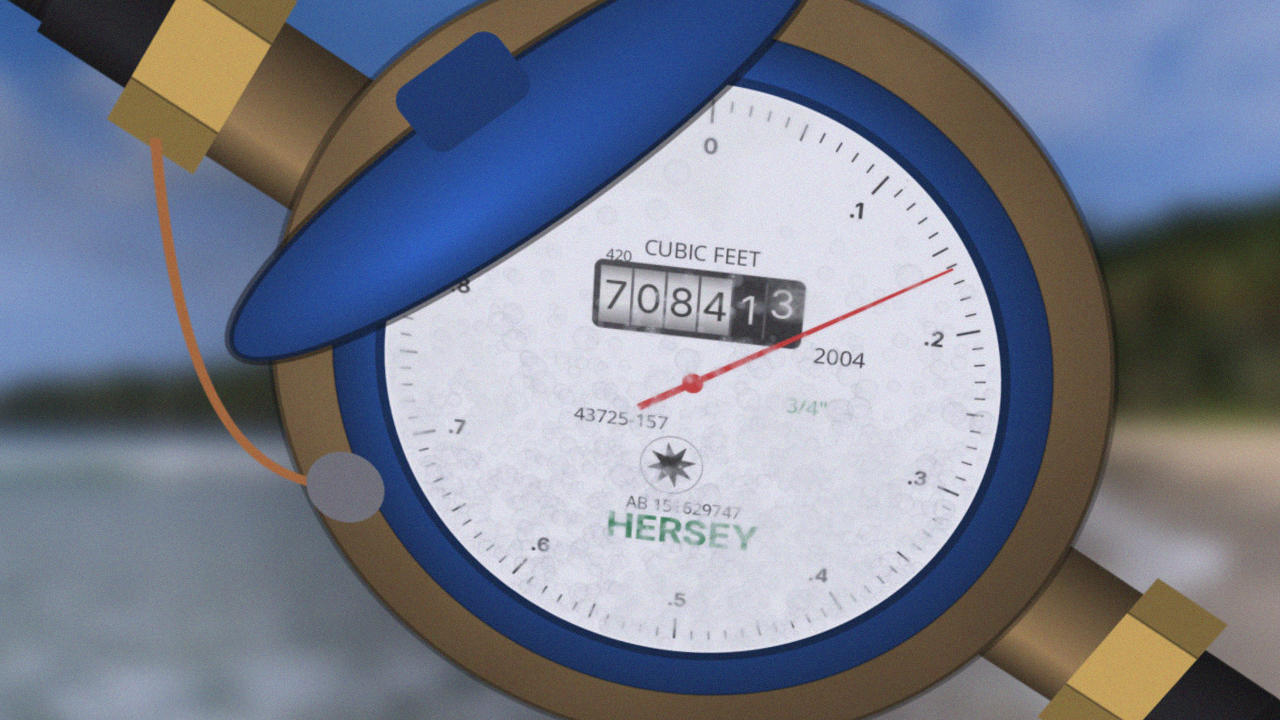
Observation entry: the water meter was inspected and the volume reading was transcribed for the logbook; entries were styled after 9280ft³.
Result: 708413.16ft³
